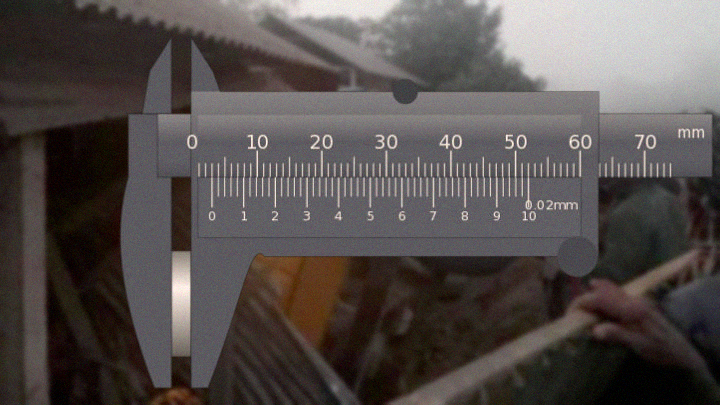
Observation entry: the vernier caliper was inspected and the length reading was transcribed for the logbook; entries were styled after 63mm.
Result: 3.0mm
